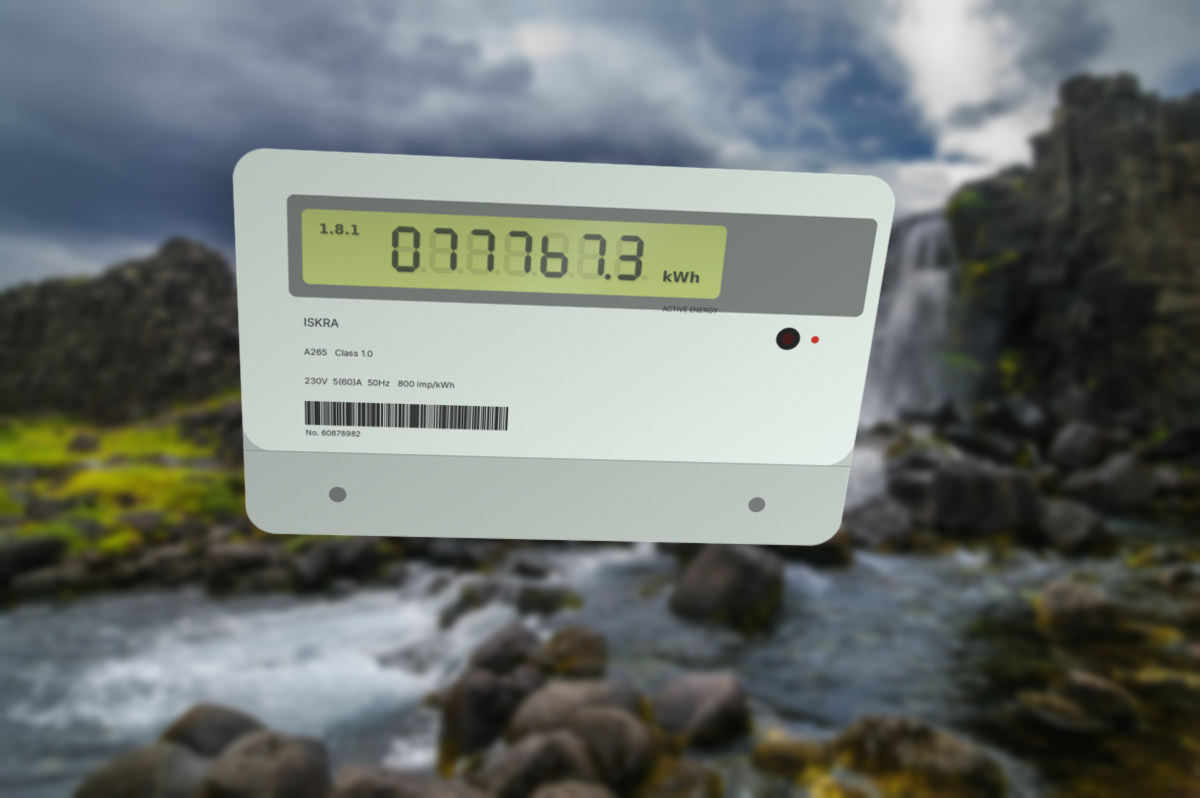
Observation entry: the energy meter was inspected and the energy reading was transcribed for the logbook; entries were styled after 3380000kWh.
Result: 77767.3kWh
